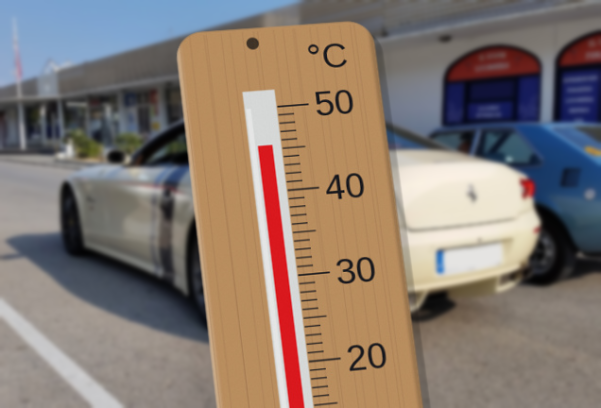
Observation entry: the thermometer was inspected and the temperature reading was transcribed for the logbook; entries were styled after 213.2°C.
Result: 45.5°C
